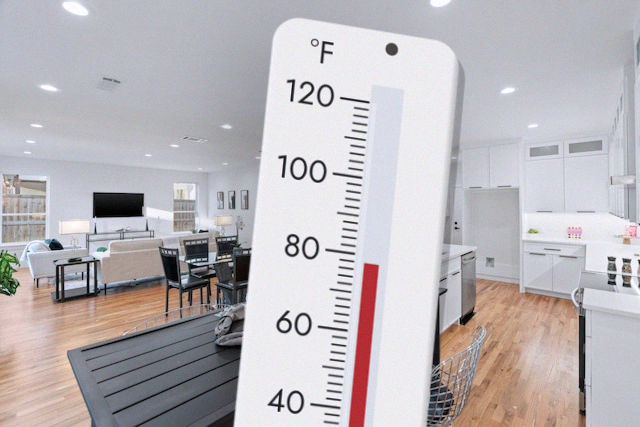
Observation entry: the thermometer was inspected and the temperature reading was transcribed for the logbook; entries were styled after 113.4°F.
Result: 78°F
